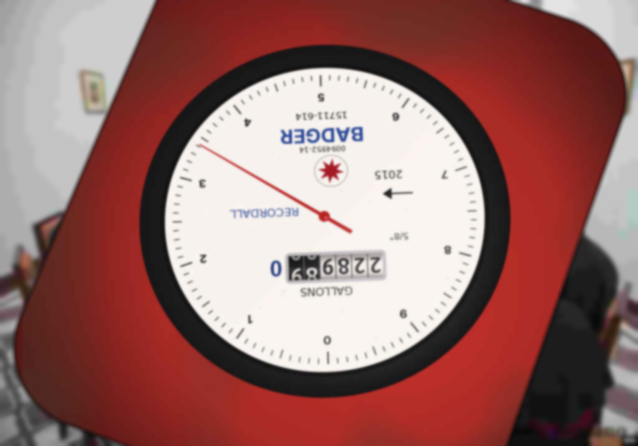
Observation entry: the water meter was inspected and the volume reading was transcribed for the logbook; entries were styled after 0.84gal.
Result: 2289893.4gal
